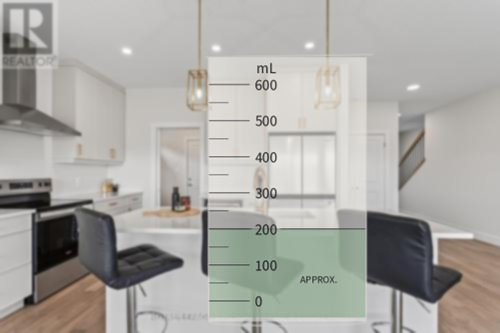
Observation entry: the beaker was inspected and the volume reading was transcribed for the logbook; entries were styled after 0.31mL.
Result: 200mL
